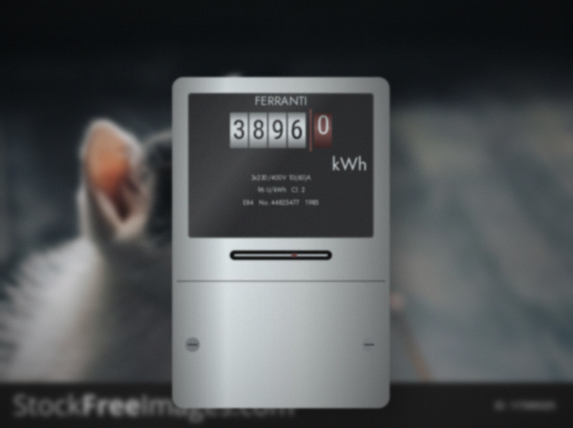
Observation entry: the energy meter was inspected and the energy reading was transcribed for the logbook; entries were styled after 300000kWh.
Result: 3896.0kWh
